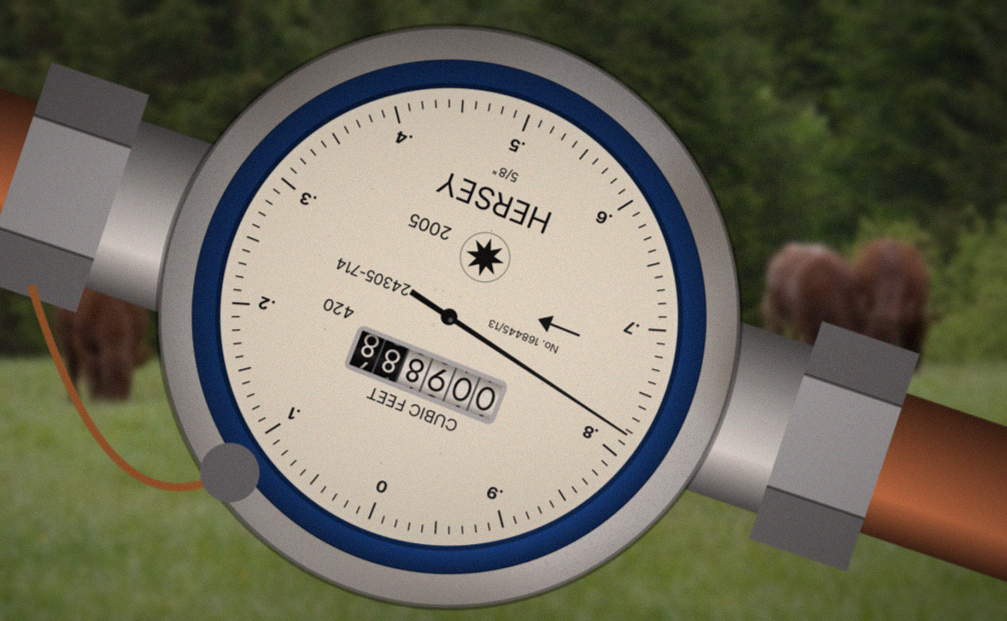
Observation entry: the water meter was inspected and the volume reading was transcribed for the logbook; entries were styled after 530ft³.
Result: 9887.78ft³
